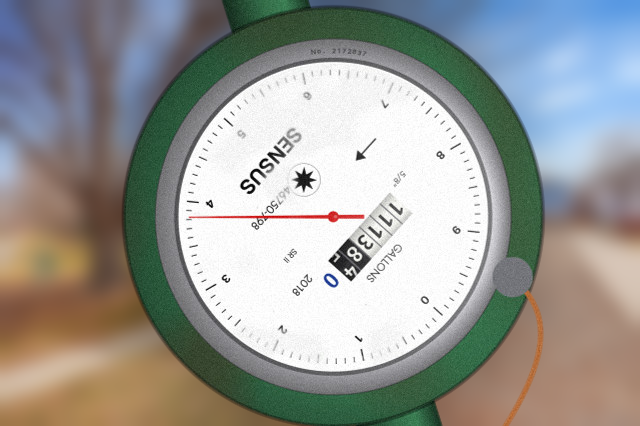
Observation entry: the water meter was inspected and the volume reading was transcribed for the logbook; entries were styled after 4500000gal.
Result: 1113843.8gal
